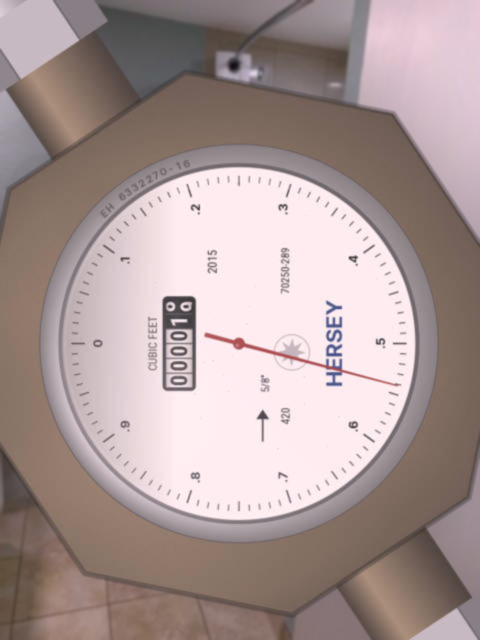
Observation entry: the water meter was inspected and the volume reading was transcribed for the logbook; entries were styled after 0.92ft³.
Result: 18.54ft³
